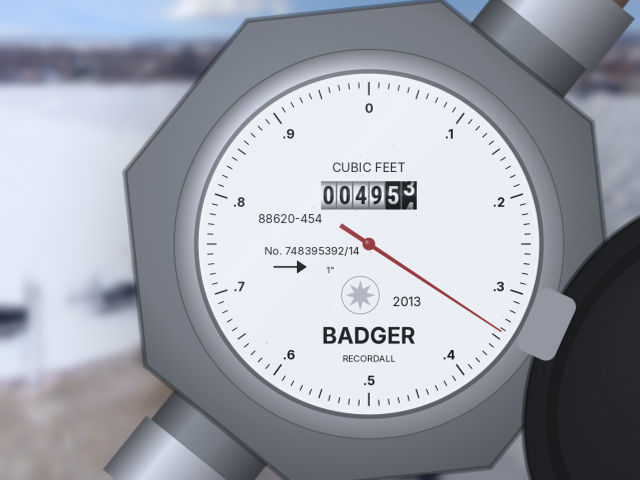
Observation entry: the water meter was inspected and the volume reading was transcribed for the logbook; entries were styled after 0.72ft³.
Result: 4953.34ft³
